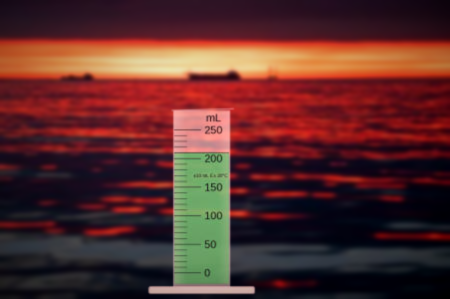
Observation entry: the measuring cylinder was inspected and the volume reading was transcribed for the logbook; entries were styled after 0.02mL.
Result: 210mL
